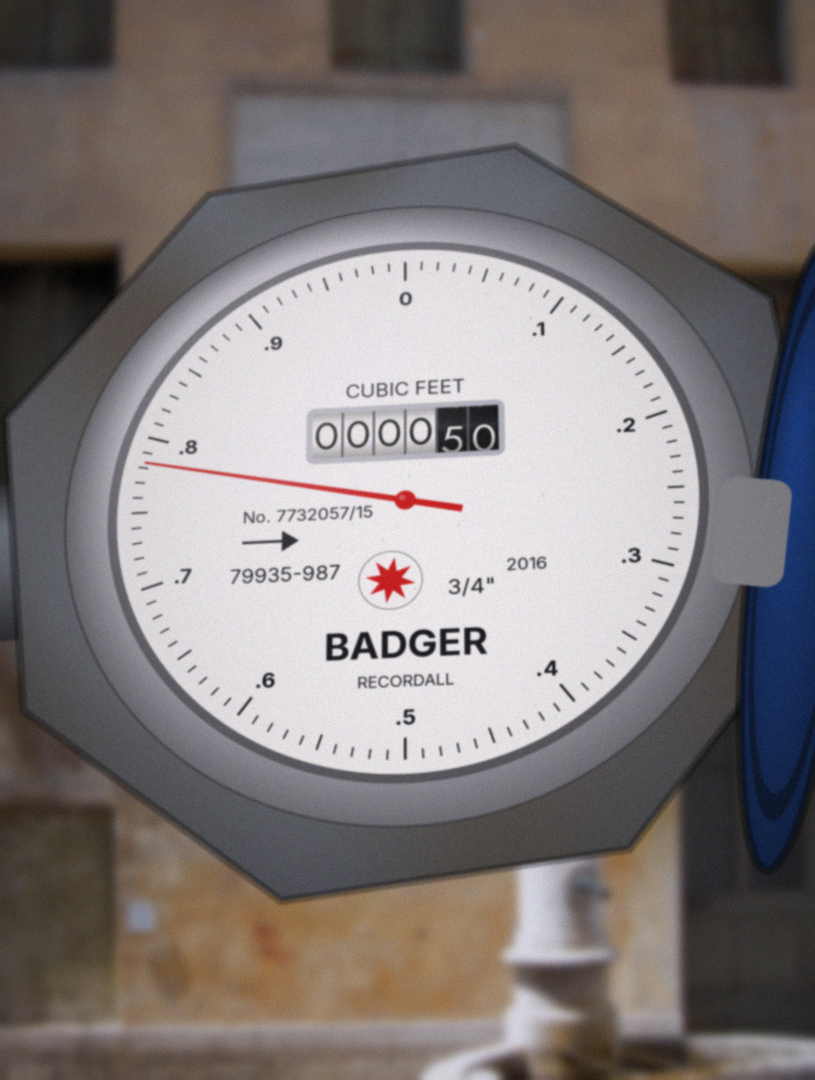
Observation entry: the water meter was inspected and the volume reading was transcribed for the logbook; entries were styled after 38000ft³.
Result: 49.78ft³
